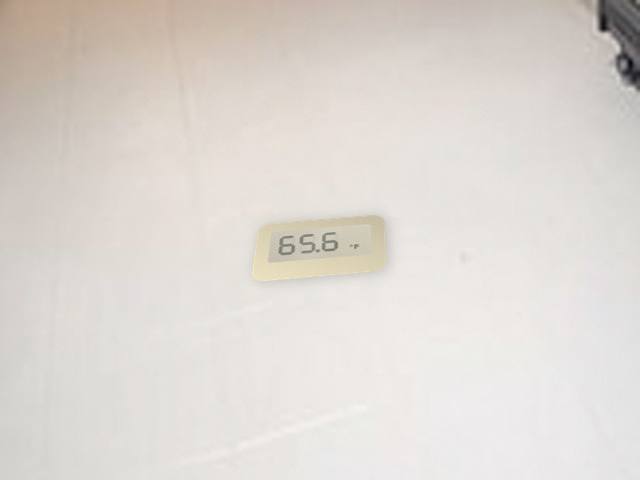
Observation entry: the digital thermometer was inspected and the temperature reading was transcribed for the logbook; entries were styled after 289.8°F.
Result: 65.6°F
